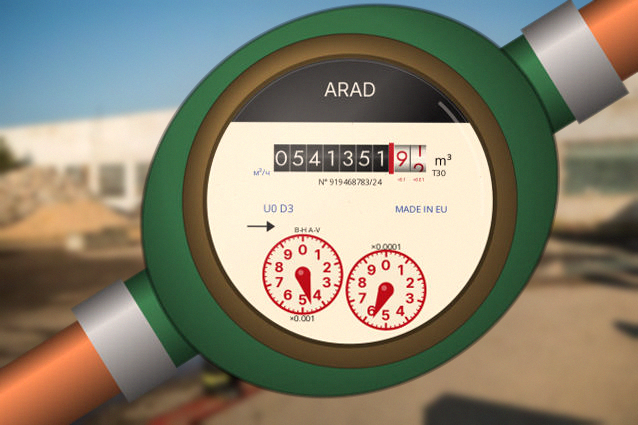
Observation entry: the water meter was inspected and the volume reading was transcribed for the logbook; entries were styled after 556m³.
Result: 541351.9145m³
